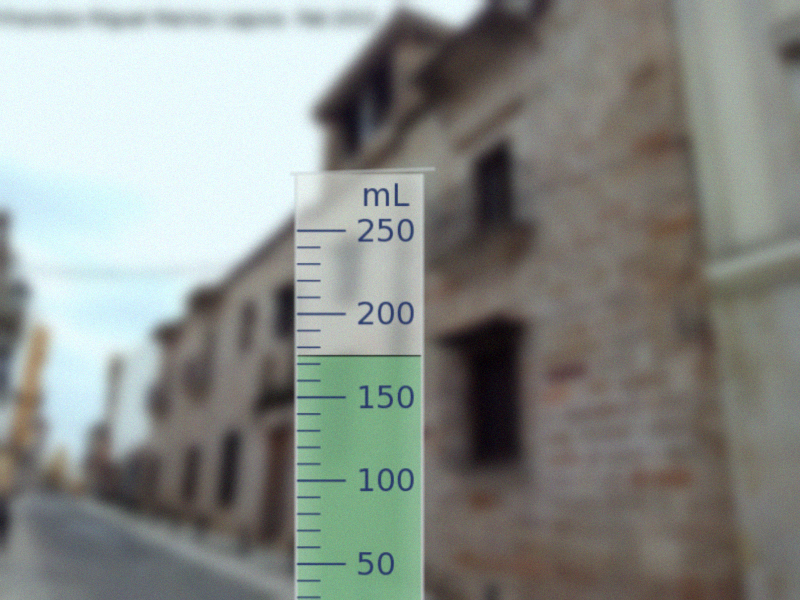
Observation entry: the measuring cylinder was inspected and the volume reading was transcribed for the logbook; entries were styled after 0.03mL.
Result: 175mL
